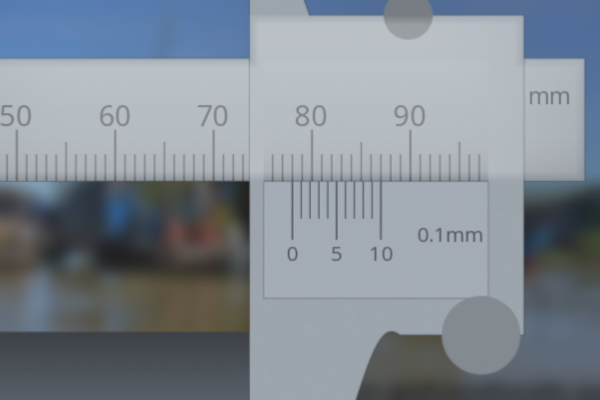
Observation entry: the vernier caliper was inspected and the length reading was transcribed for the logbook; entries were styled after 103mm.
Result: 78.0mm
